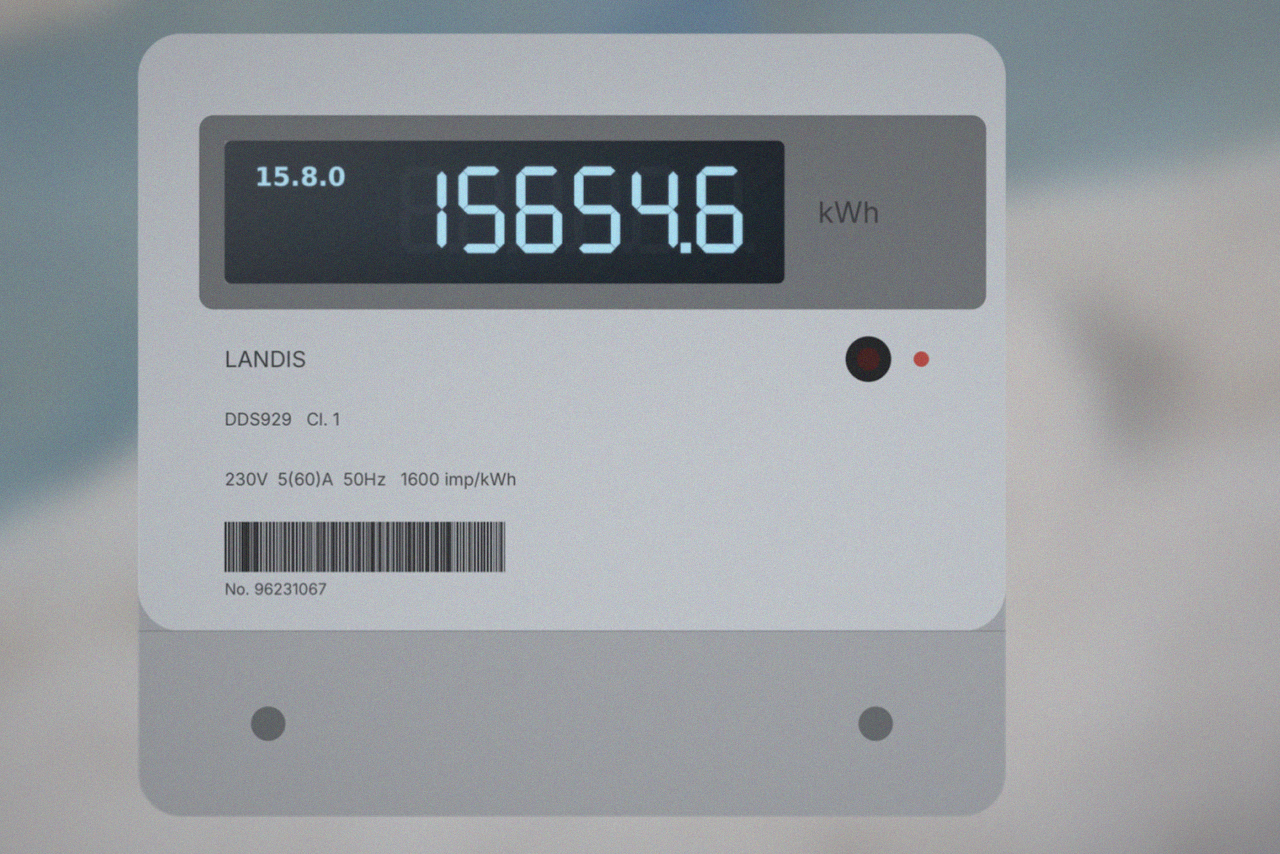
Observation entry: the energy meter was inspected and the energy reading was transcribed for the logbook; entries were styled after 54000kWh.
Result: 15654.6kWh
